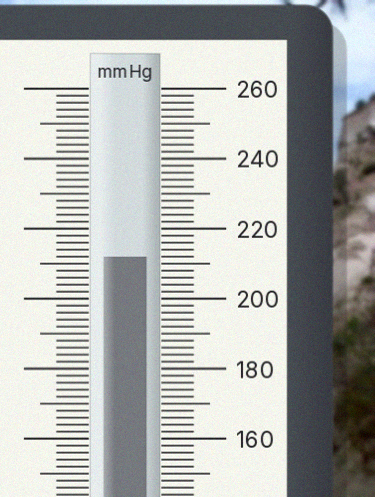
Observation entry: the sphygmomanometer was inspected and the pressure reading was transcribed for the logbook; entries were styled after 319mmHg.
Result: 212mmHg
